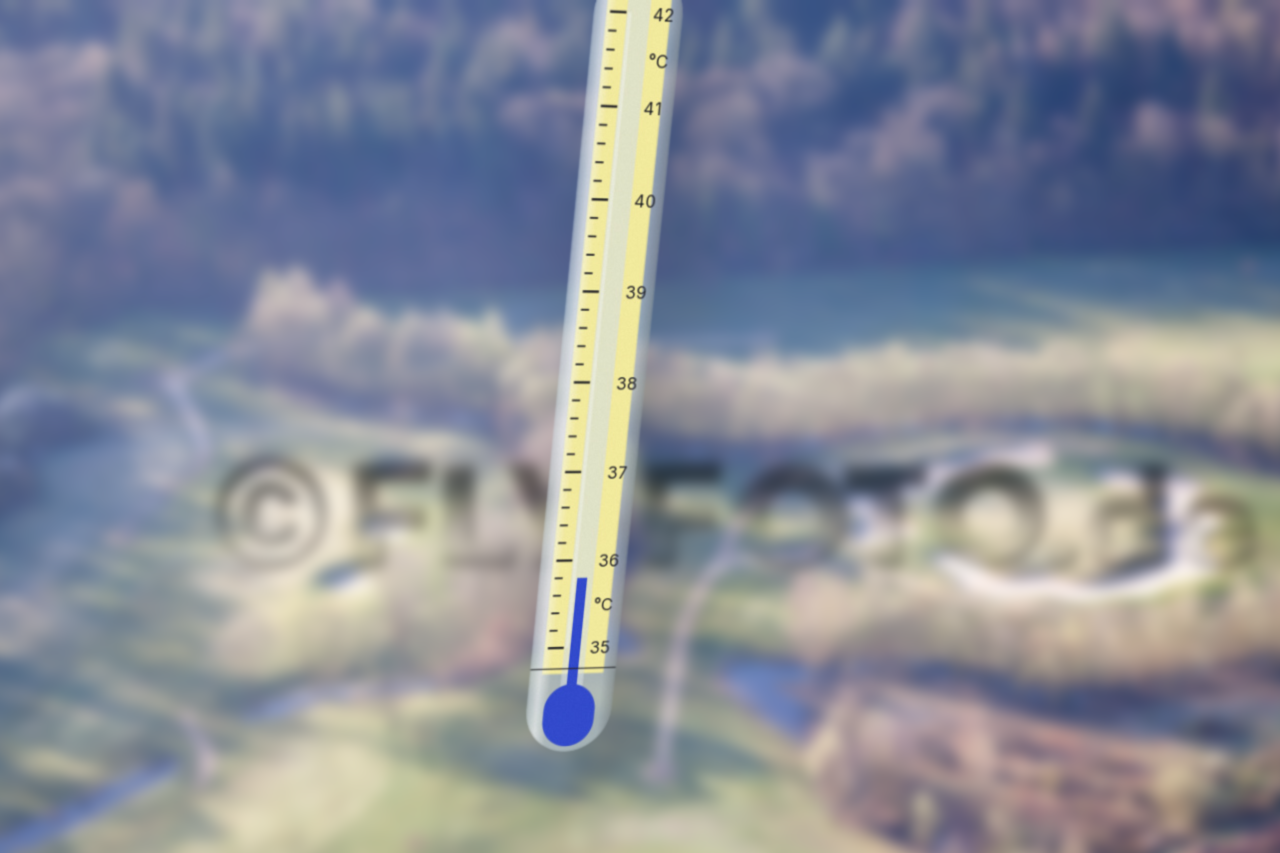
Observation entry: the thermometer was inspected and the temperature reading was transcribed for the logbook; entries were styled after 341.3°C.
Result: 35.8°C
